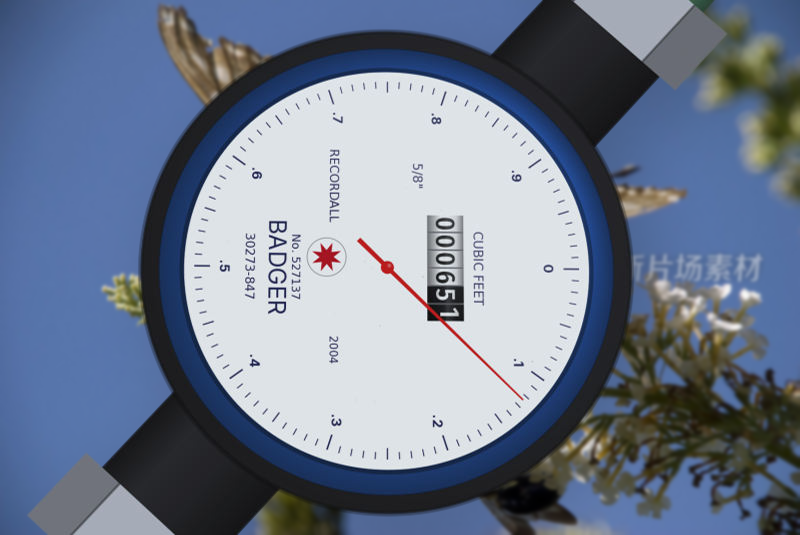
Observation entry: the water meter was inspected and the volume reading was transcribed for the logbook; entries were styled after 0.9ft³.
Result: 651.12ft³
